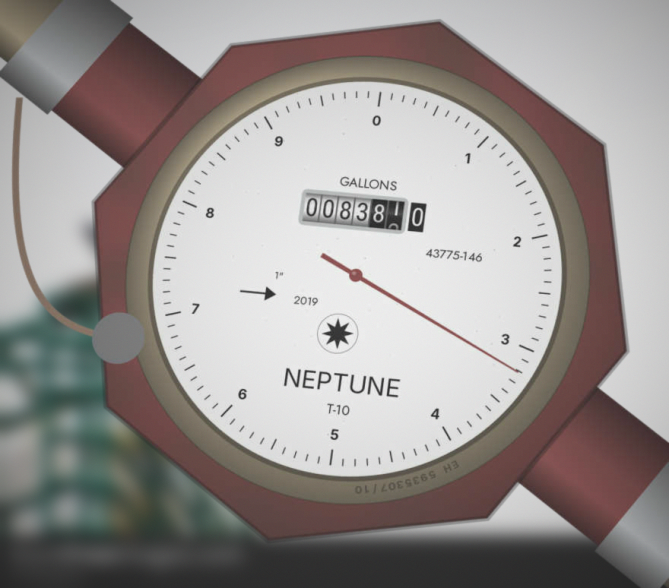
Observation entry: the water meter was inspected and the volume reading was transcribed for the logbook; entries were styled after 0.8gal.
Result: 83813.2gal
